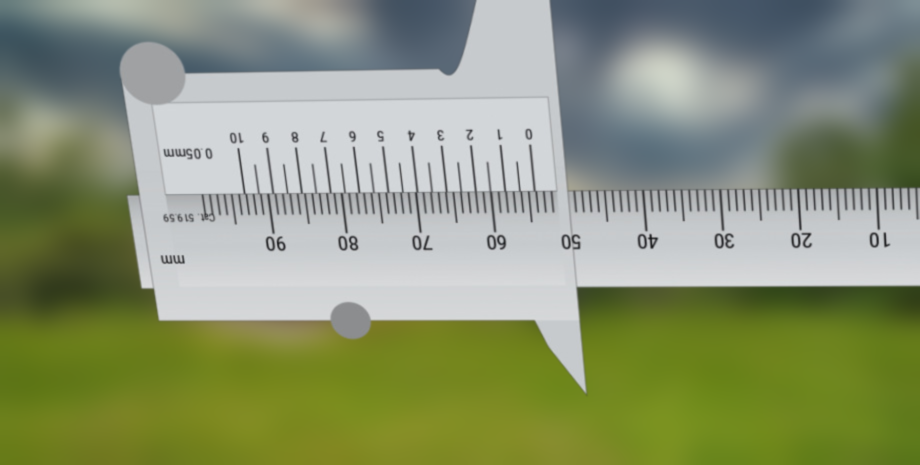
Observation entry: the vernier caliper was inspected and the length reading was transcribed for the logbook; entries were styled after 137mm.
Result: 54.2mm
